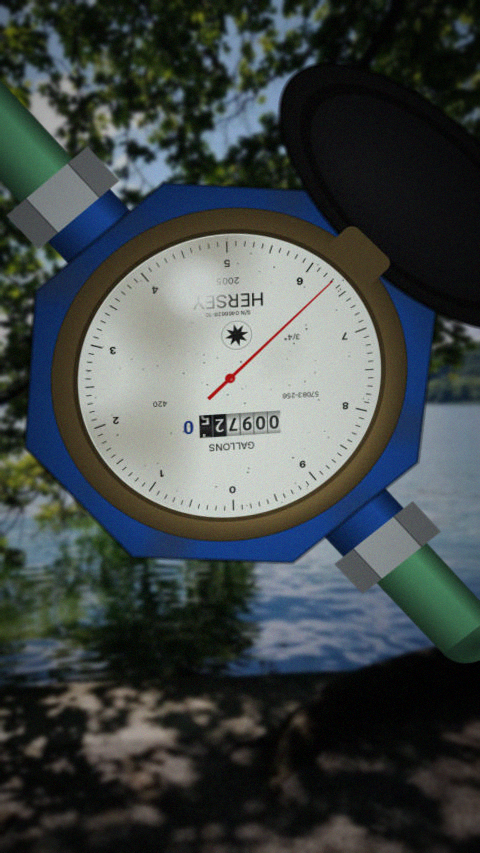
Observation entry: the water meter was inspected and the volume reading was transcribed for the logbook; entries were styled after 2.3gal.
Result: 97246.3gal
